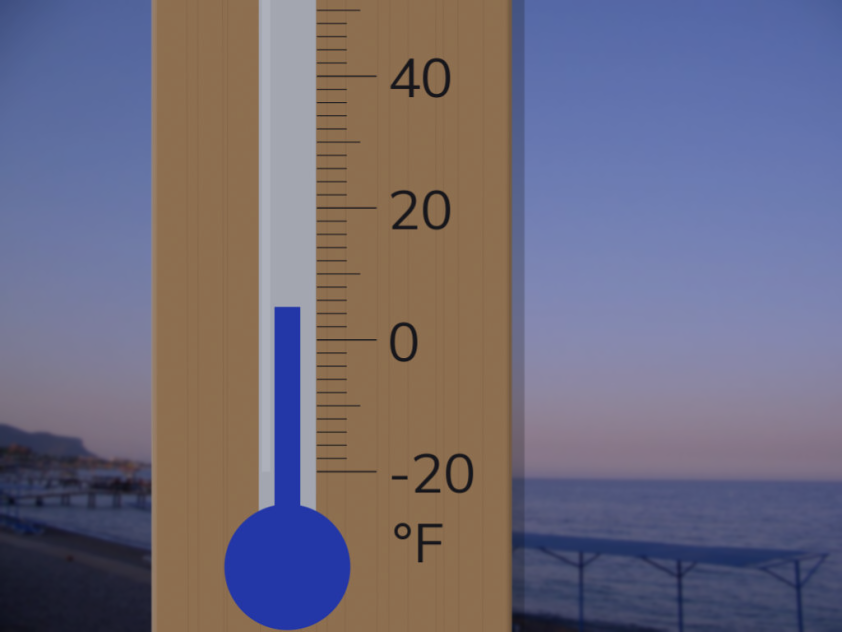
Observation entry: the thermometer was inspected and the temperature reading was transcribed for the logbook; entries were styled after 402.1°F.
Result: 5°F
